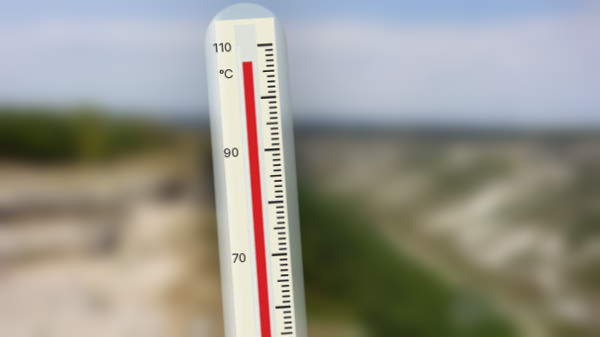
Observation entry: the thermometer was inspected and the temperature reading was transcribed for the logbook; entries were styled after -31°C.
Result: 107°C
